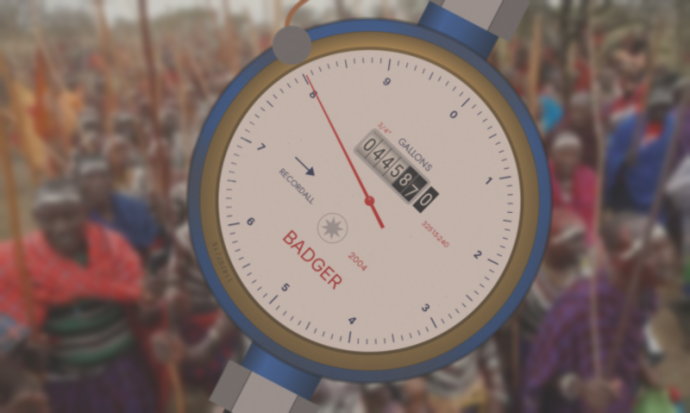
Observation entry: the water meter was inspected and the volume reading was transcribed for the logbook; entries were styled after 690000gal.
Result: 445868.0gal
